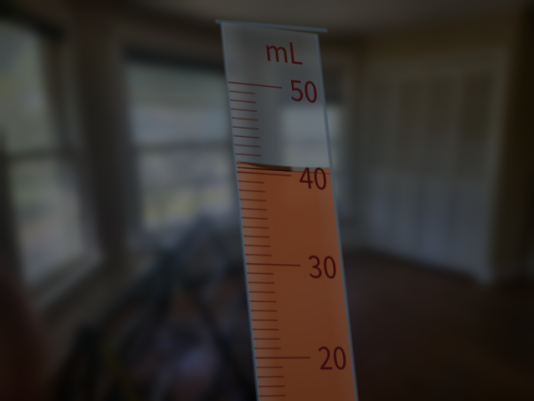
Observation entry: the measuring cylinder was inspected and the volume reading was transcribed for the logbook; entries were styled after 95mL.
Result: 40.5mL
